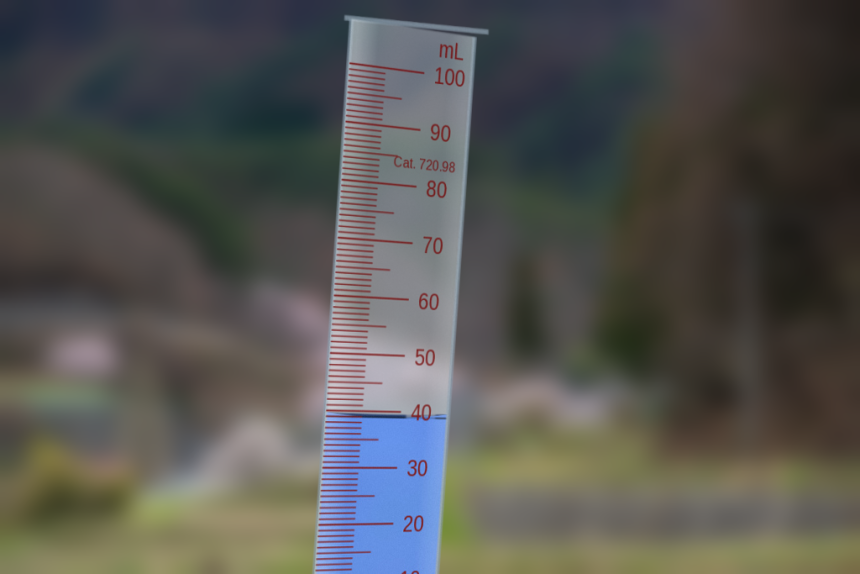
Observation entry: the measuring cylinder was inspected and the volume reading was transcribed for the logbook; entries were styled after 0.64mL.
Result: 39mL
